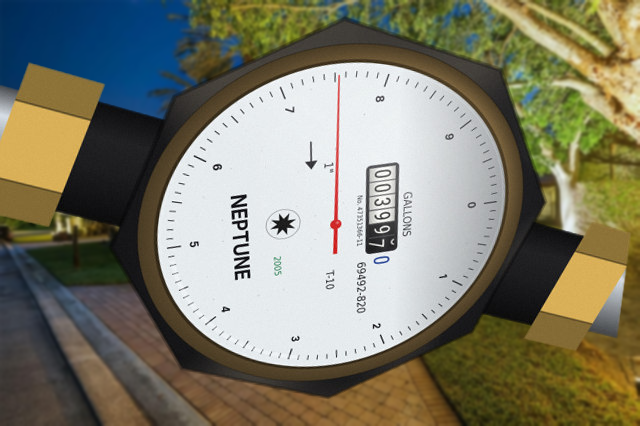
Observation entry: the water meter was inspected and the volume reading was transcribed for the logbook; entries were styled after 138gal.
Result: 39967.5gal
